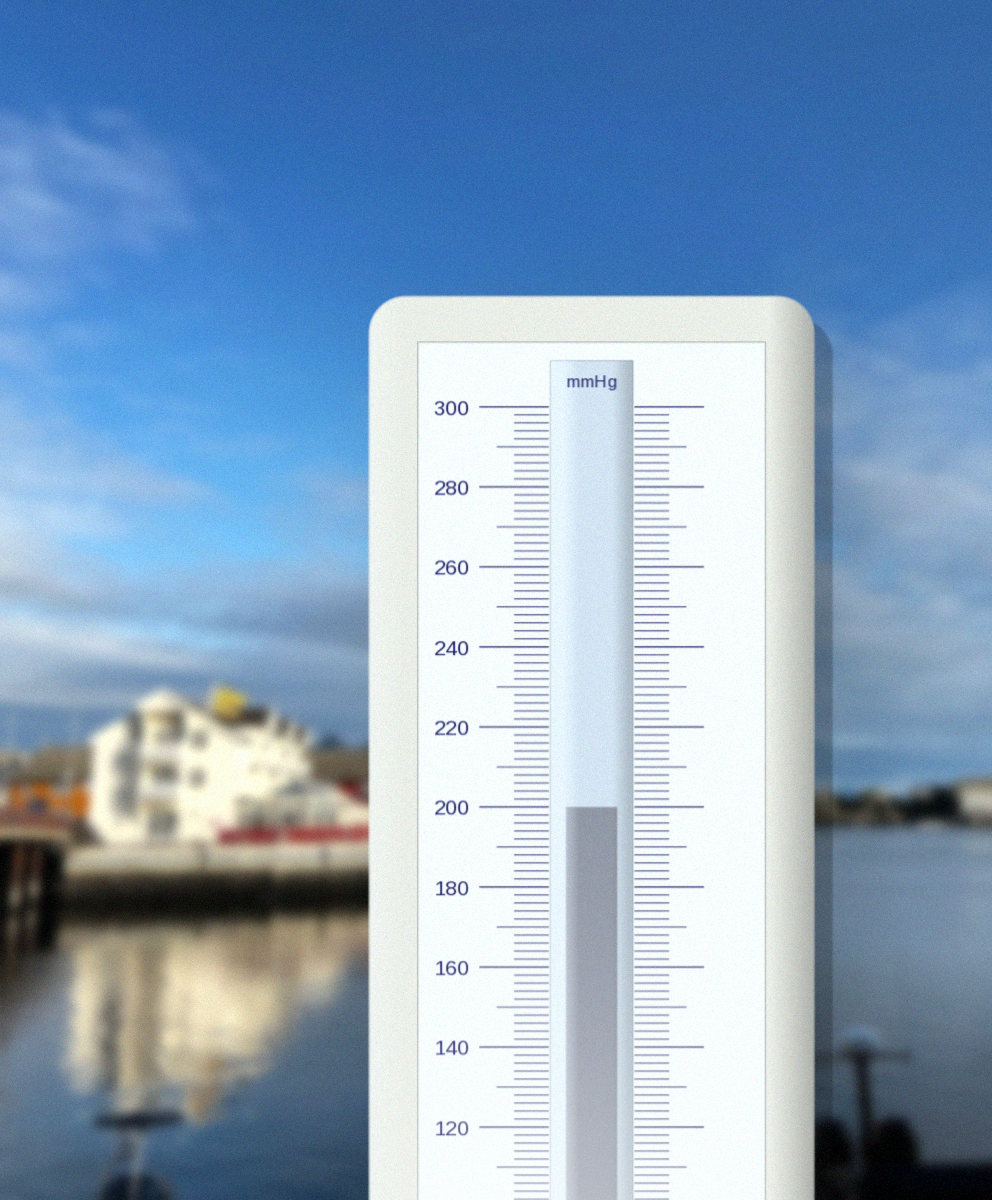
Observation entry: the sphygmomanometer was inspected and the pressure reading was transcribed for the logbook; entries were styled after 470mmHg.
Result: 200mmHg
